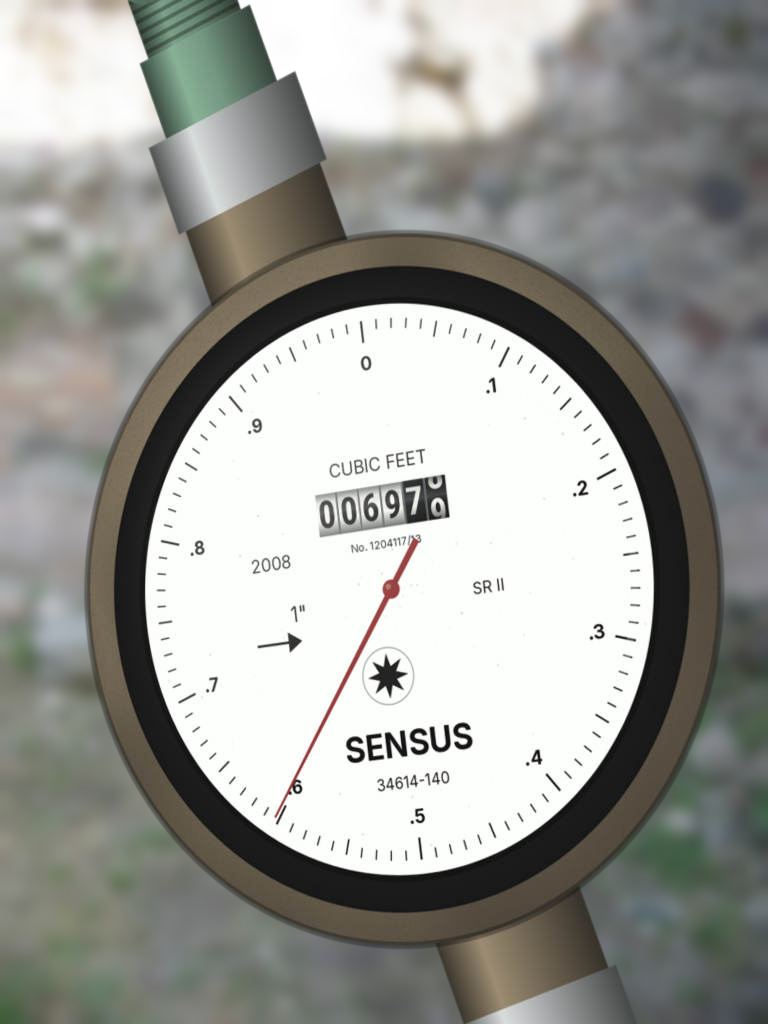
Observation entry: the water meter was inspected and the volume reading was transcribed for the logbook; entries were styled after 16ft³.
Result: 6978.60ft³
